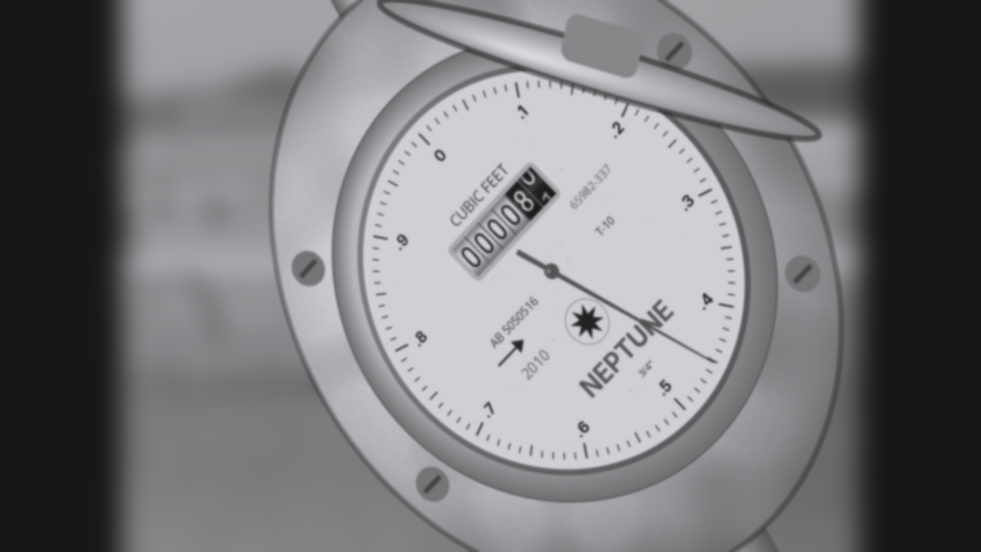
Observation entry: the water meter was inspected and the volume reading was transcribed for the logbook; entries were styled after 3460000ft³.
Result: 80.45ft³
